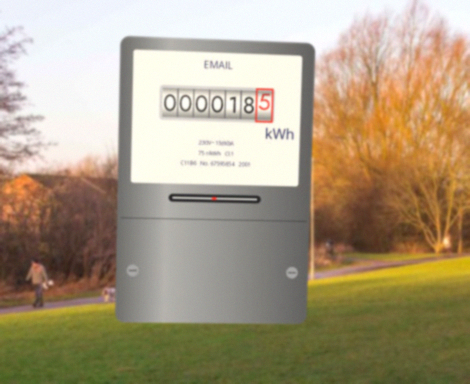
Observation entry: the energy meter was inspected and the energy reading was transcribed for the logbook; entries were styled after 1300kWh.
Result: 18.5kWh
